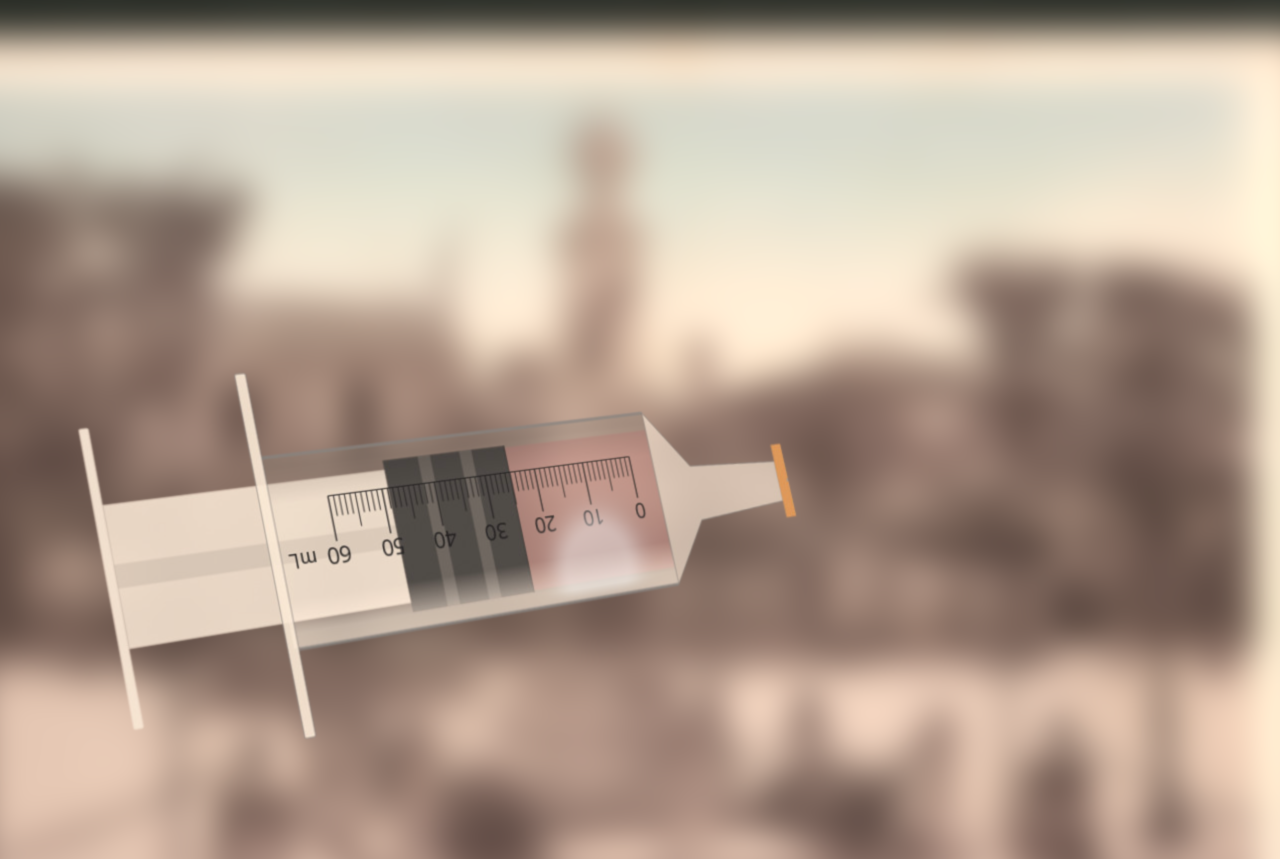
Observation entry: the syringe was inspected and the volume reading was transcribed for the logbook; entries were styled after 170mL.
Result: 25mL
